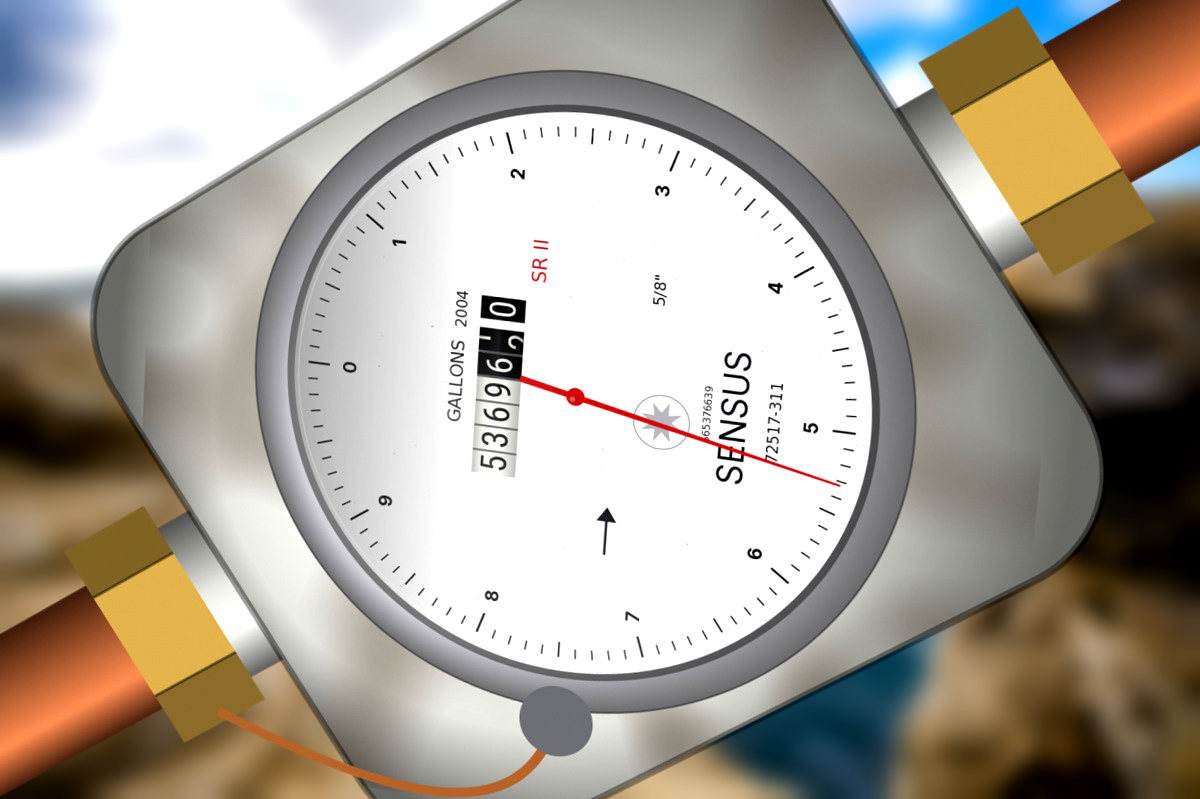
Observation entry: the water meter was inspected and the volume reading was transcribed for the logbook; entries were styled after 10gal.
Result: 5369615.3gal
